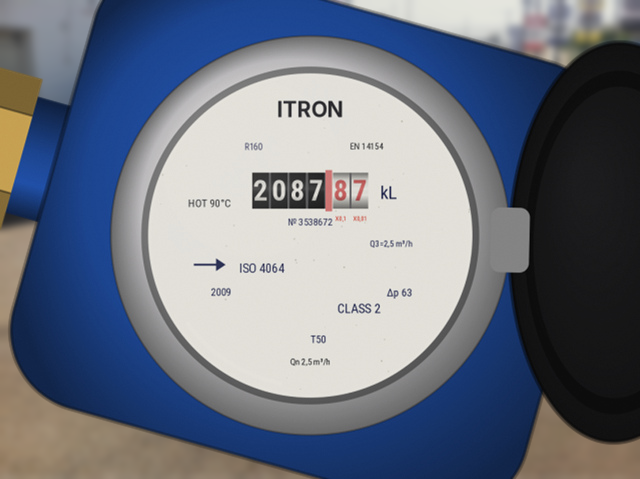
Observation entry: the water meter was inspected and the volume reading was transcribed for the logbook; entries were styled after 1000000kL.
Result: 2087.87kL
